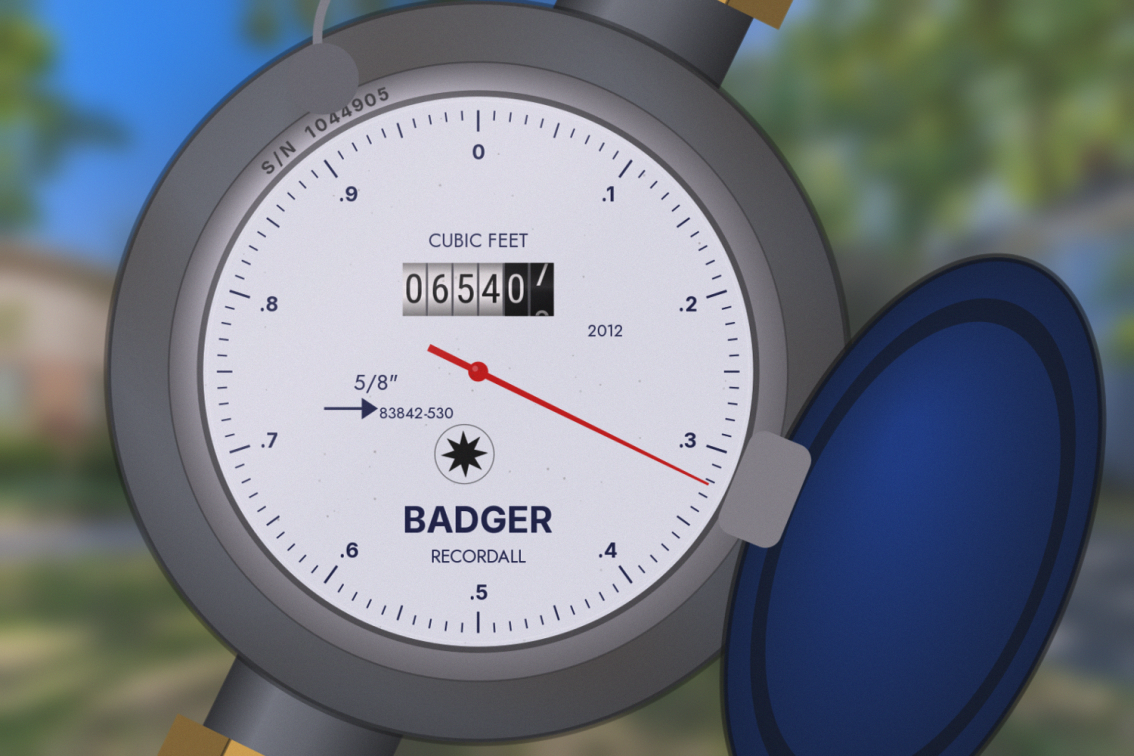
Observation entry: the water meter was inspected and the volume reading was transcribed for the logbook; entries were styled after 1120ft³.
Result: 65407.32ft³
